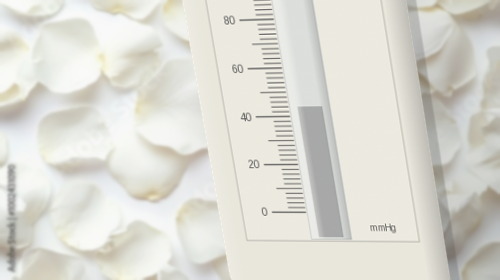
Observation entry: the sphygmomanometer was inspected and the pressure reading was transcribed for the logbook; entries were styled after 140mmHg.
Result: 44mmHg
